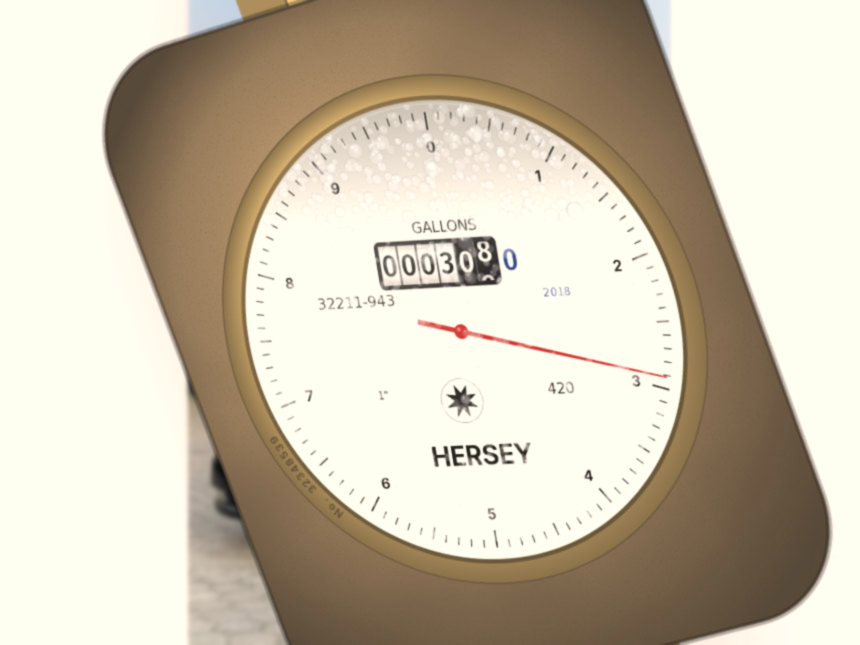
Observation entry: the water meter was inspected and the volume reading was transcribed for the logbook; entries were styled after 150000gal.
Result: 3082.9gal
